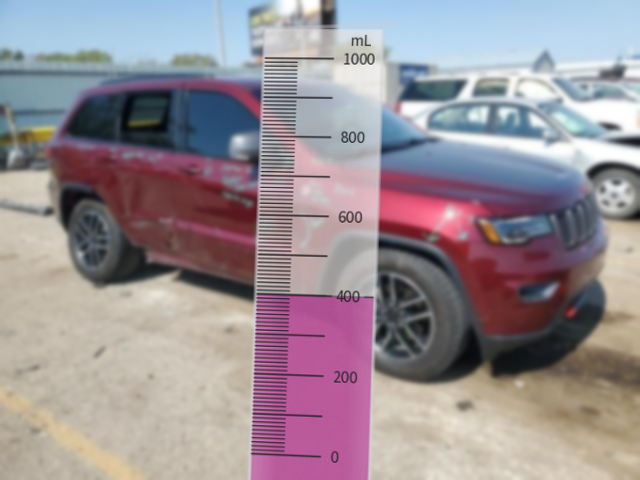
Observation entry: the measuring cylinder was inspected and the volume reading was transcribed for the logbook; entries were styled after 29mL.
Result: 400mL
